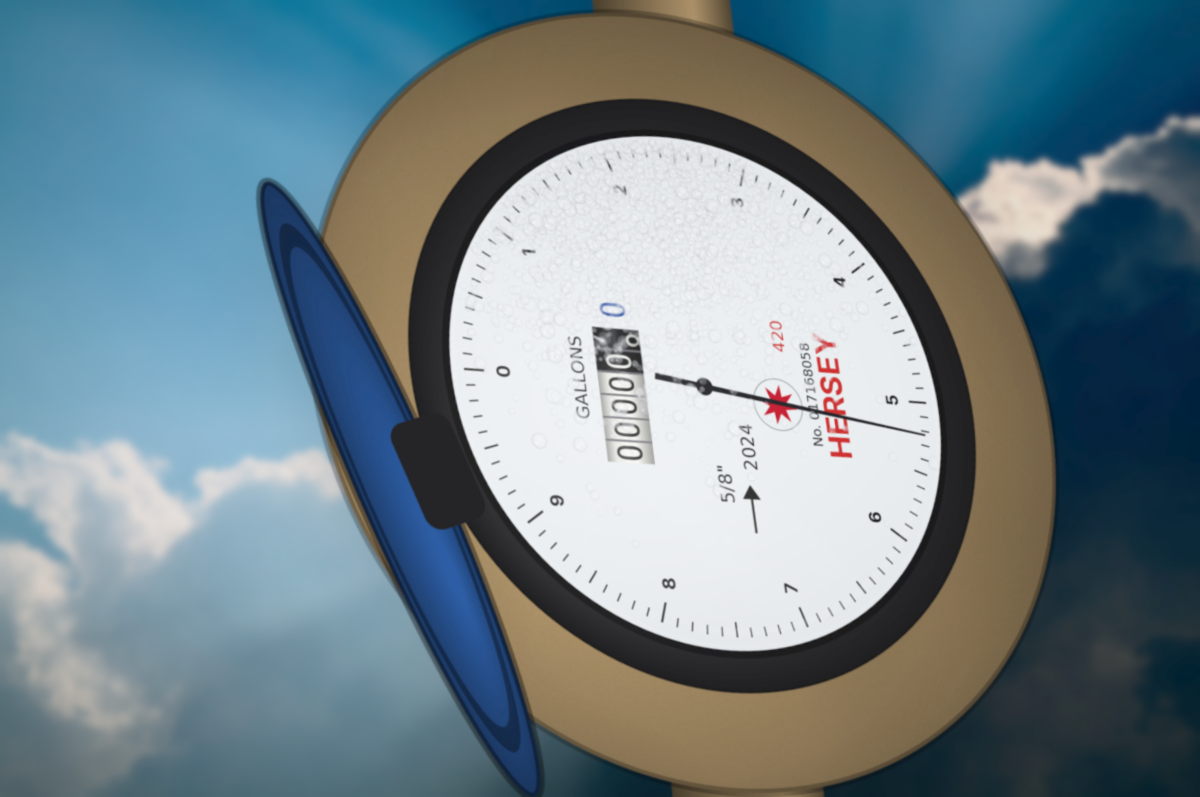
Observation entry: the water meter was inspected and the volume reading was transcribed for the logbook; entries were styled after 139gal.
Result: 75.2gal
